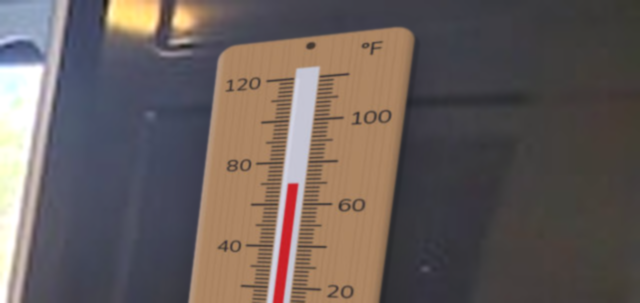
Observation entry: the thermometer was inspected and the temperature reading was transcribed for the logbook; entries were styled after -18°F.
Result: 70°F
